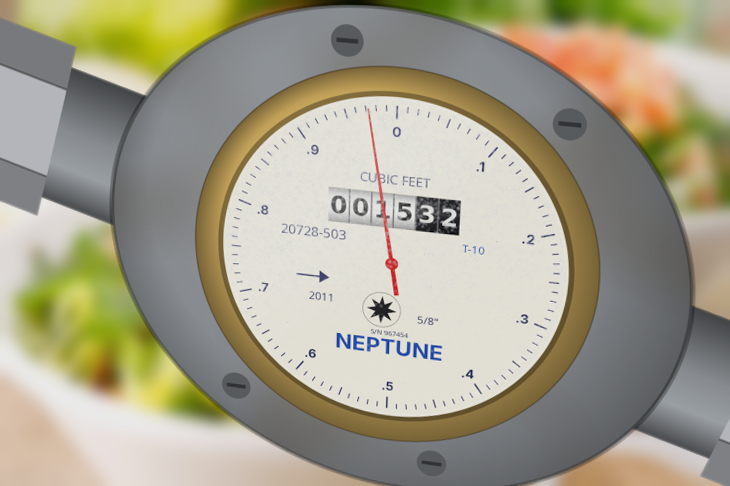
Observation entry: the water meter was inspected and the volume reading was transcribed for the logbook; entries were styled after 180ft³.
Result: 1531.97ft³
